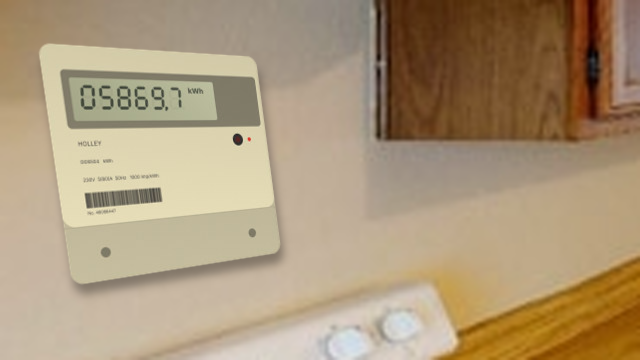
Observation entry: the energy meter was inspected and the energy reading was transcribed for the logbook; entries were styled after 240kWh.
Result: 5869.7kWh
